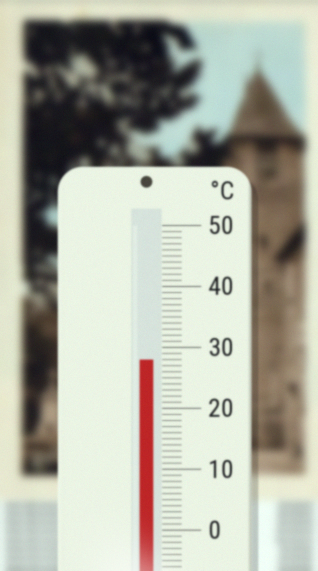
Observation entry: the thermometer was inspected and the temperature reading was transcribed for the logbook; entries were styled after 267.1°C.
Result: 28°C
